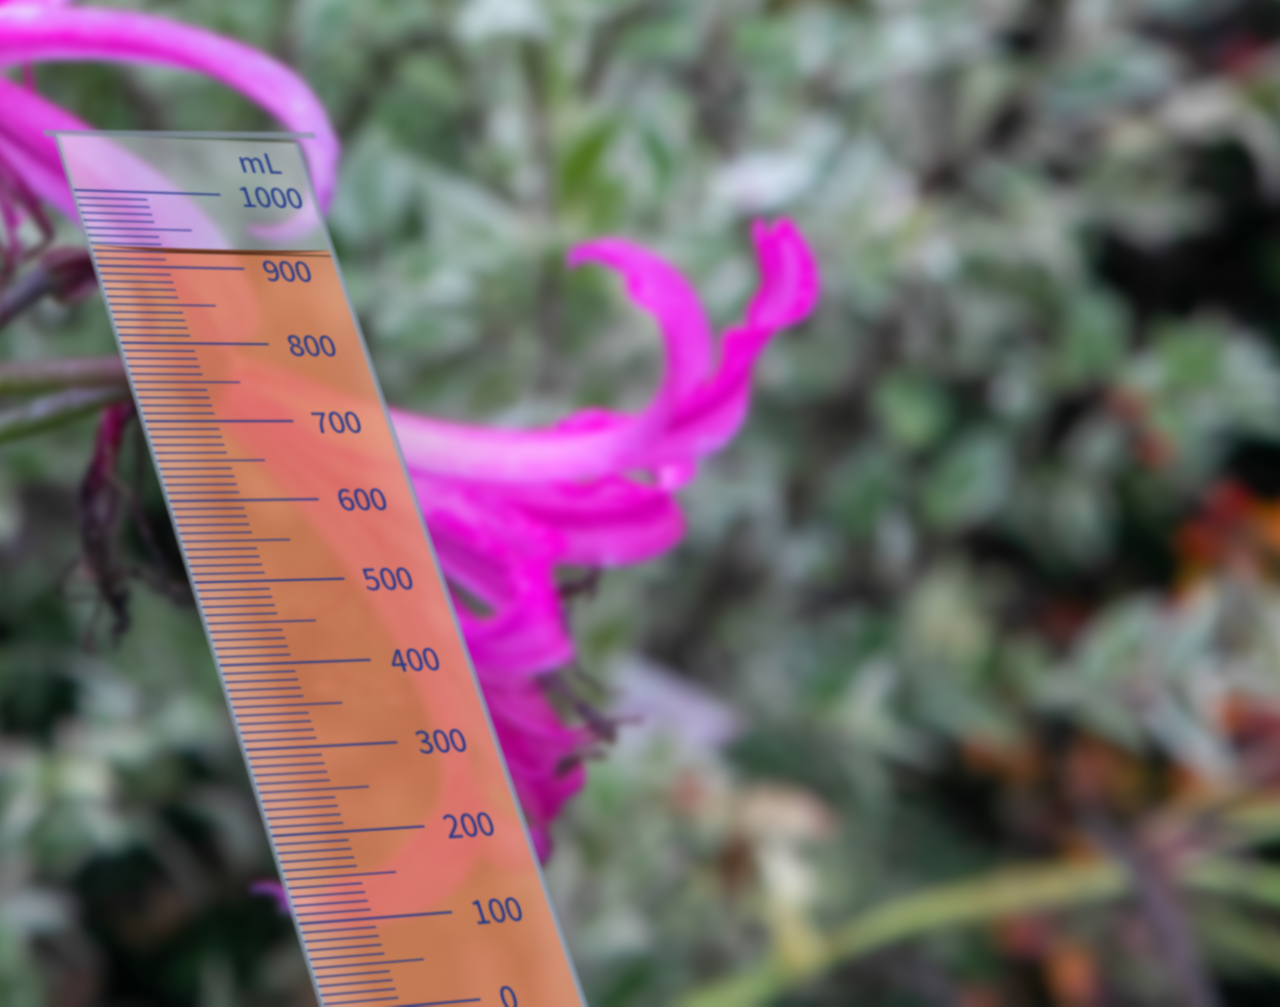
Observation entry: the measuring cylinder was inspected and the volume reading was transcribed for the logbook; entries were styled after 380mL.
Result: 920mL
